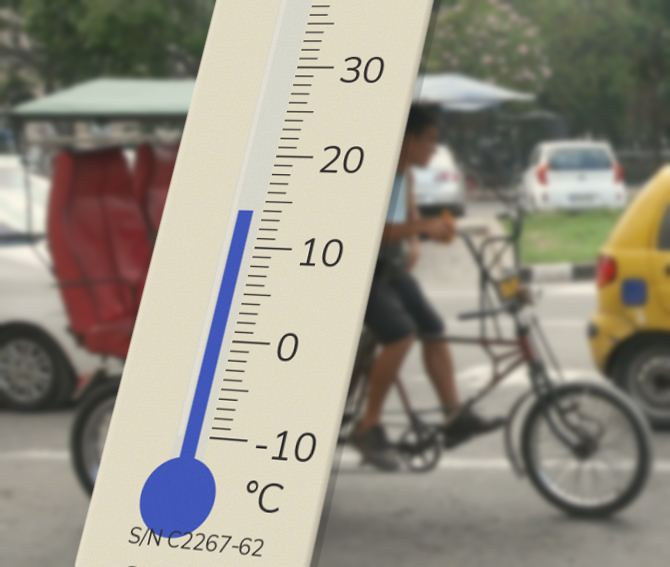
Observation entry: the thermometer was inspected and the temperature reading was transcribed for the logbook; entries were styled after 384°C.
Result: 14°C
